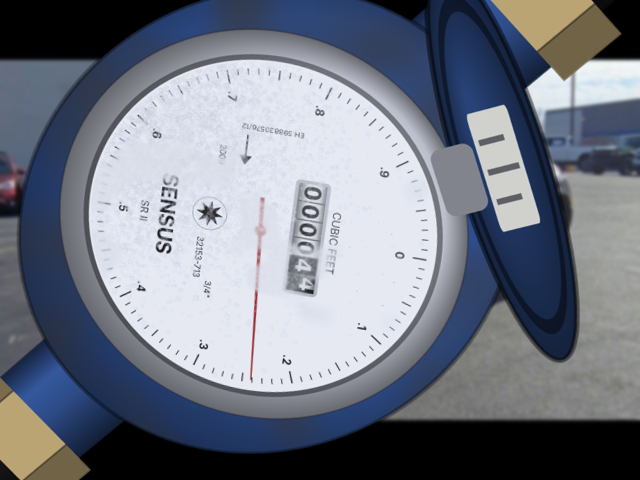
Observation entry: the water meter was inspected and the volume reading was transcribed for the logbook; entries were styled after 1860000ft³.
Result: 44.24ft³
